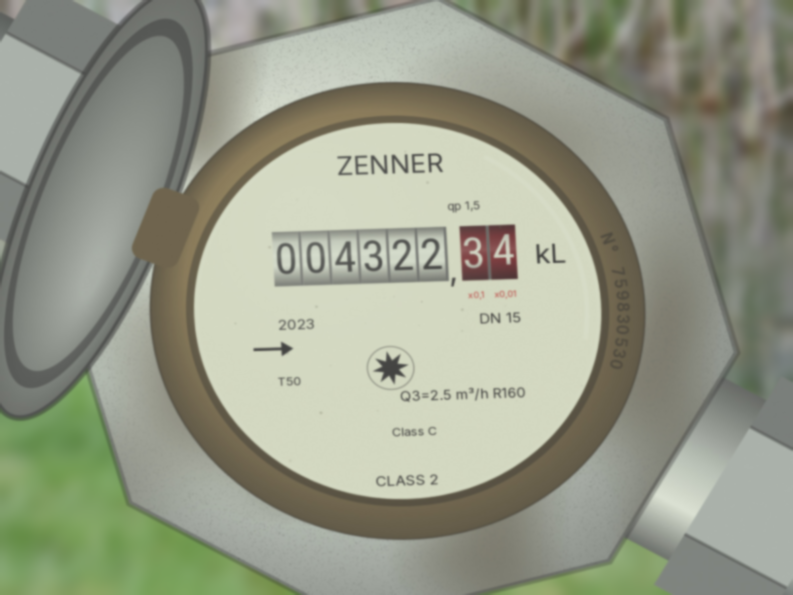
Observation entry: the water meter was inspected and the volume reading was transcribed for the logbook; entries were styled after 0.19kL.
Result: 4322.34kL
